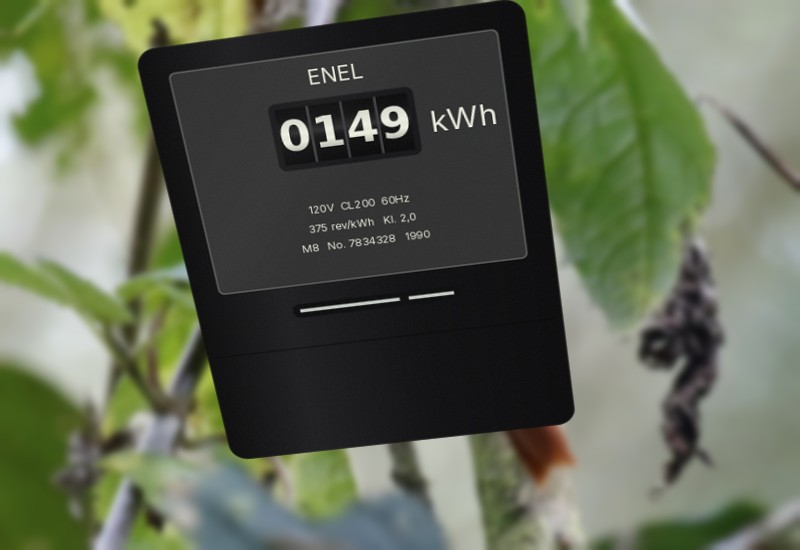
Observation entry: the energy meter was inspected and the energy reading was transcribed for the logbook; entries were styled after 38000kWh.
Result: 149kWh
